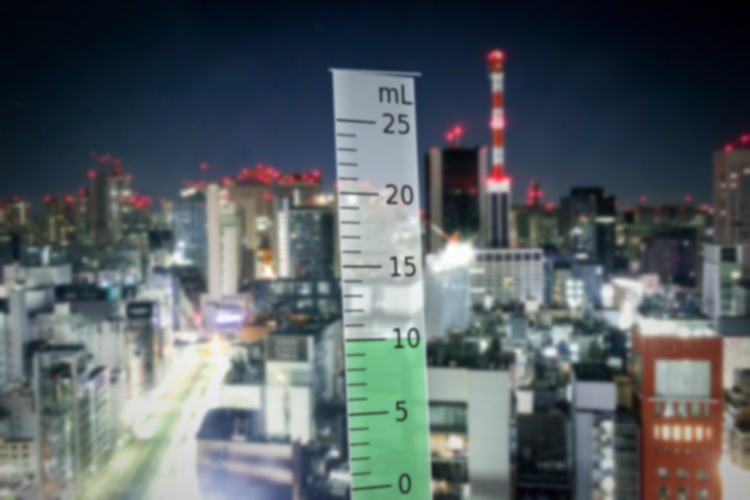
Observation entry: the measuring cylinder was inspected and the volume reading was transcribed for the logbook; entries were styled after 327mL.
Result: 10mL
